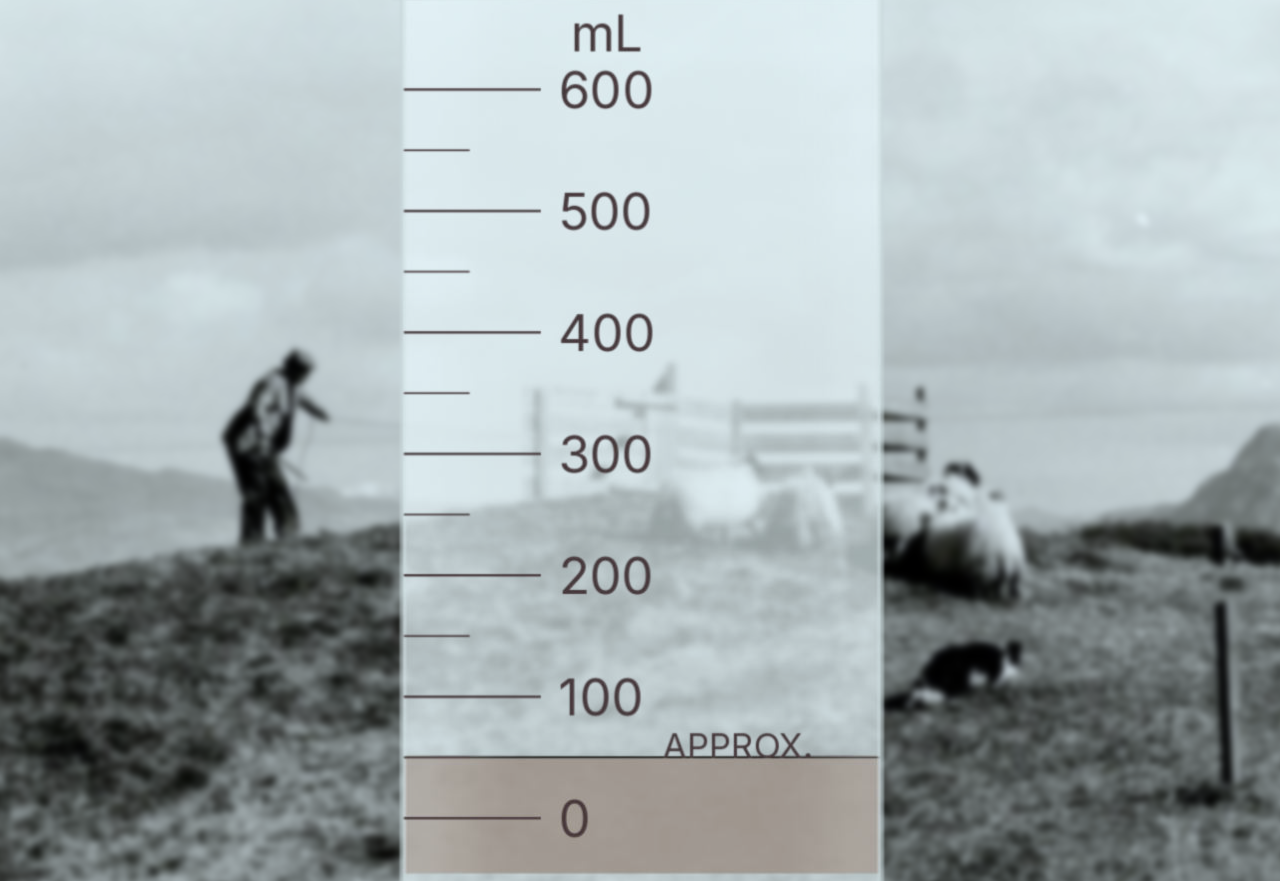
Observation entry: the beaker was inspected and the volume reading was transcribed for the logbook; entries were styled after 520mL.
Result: 50mL
